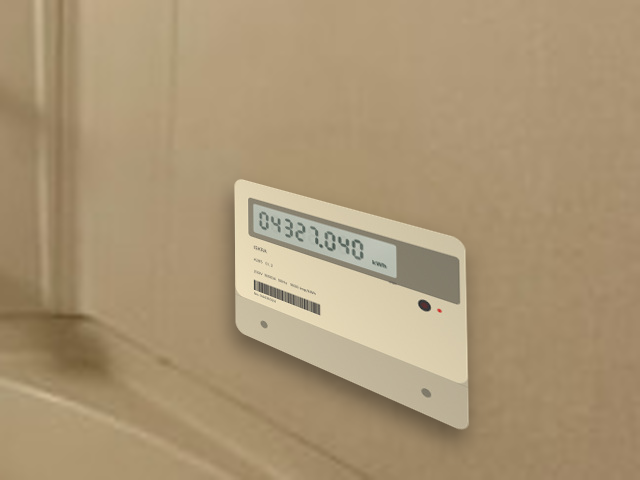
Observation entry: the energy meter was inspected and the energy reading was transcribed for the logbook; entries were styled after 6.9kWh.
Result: 4327.040kWh
